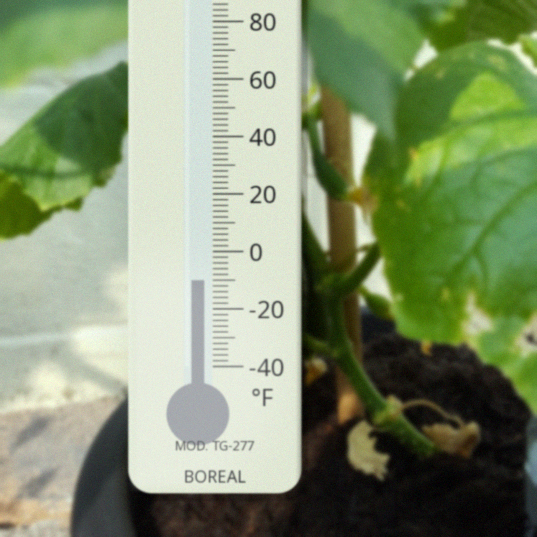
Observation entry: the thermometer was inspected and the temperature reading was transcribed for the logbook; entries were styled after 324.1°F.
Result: -10°F
